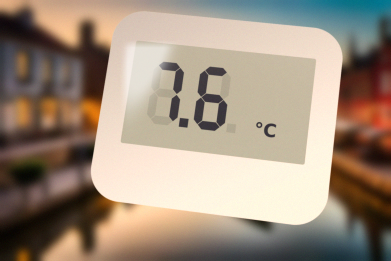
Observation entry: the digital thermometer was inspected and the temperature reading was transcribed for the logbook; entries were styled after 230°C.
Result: 7.6°C
